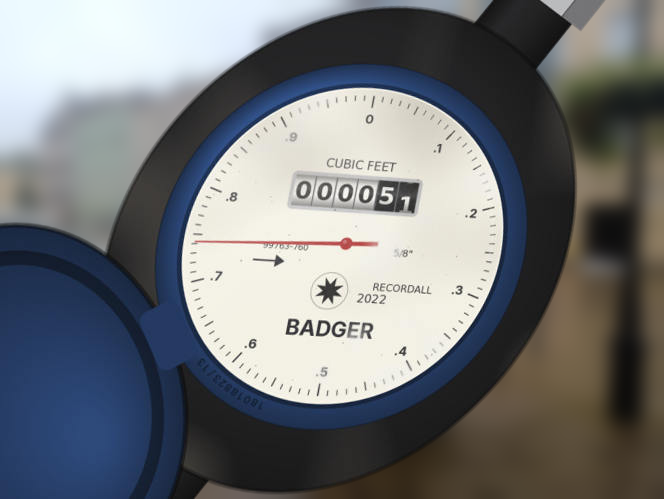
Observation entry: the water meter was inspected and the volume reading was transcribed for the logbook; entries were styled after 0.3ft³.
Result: 50.74ft³
